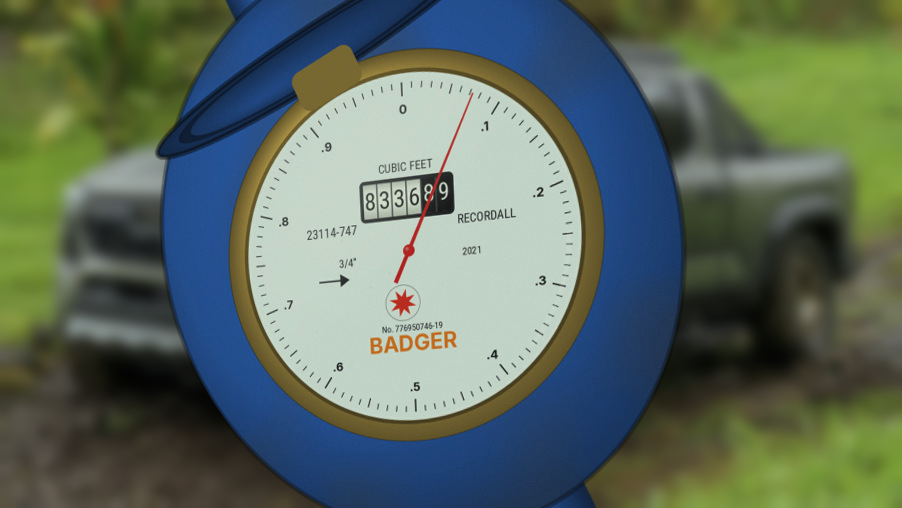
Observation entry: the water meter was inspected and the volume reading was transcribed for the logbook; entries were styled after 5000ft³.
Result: 833689.07ft³
